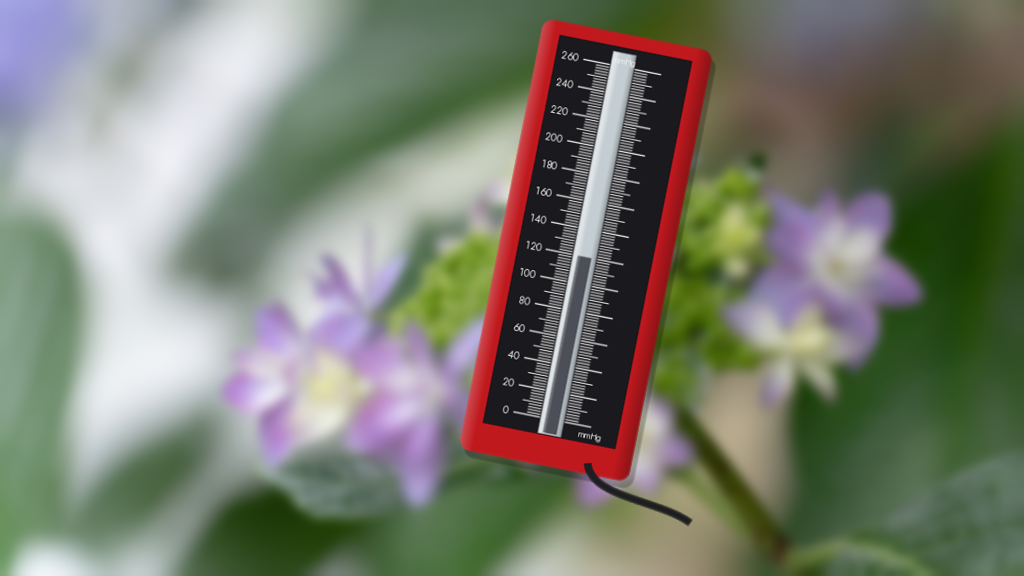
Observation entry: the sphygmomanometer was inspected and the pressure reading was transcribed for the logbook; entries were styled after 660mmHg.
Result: 120mmHg
